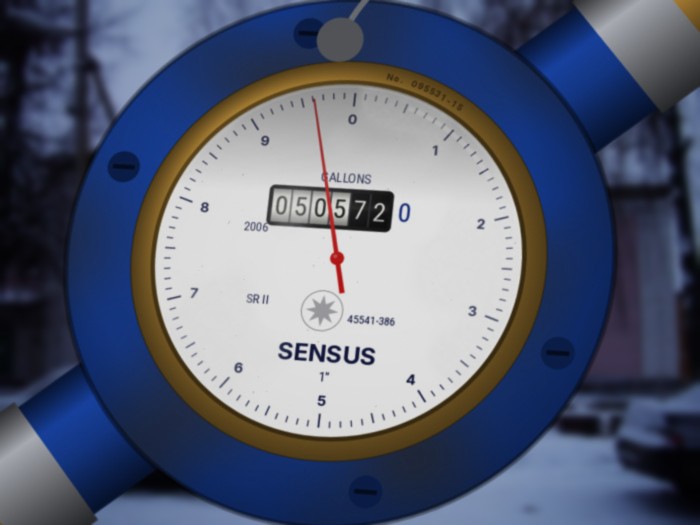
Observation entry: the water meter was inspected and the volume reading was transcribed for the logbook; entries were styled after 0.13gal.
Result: 505719.6gal
